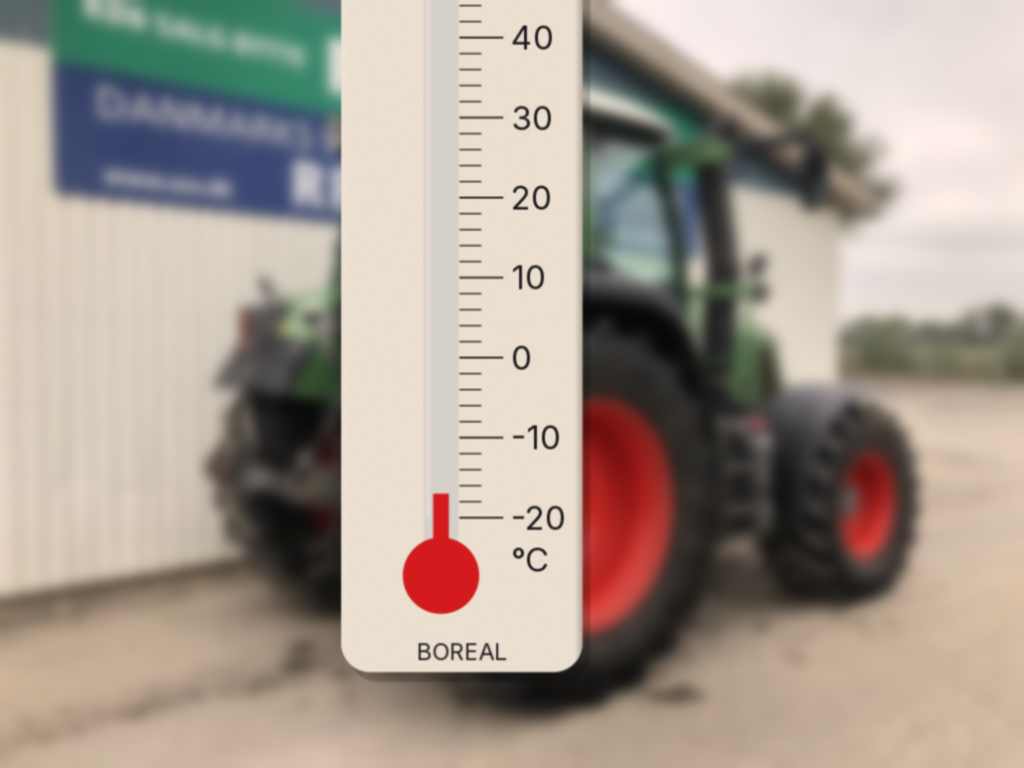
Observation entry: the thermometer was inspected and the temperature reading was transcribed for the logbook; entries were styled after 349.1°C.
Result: -17°C
